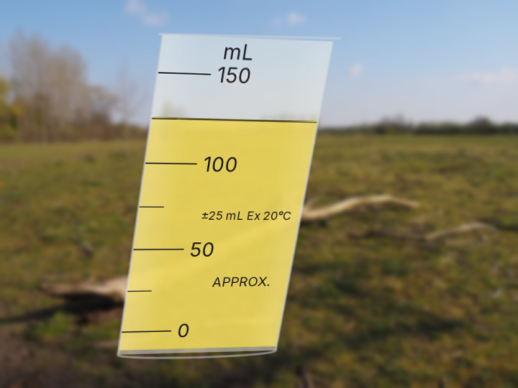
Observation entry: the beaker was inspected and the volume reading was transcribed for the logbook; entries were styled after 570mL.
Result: 125mL
